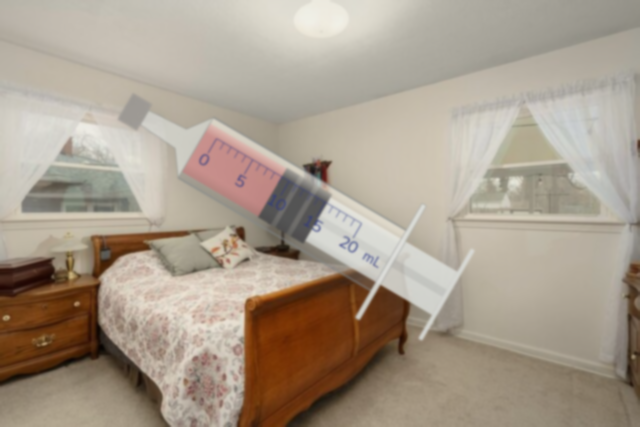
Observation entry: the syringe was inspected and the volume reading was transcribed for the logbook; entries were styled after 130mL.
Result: 9mL
